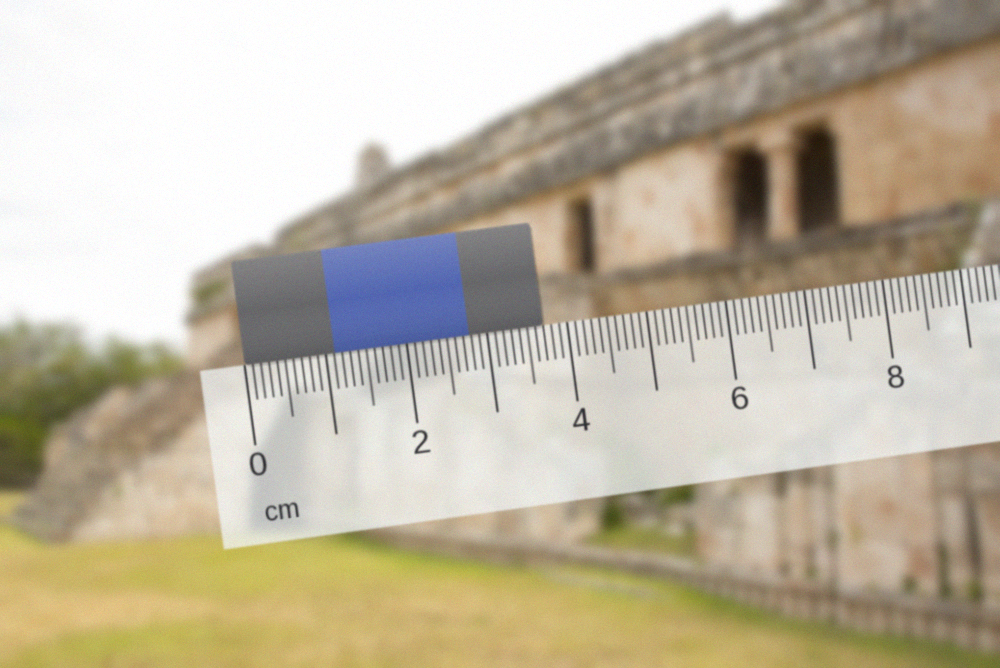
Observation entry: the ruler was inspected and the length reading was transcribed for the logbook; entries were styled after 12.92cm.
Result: 3.7cm
